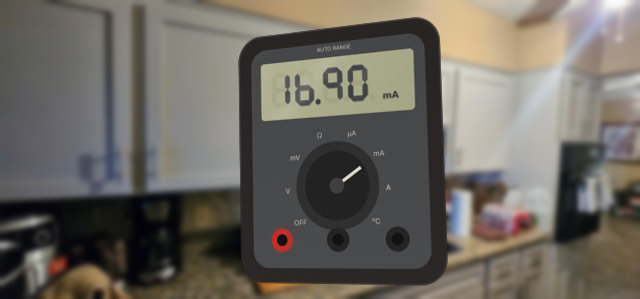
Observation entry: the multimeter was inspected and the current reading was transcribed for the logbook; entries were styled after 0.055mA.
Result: 16.90mA
